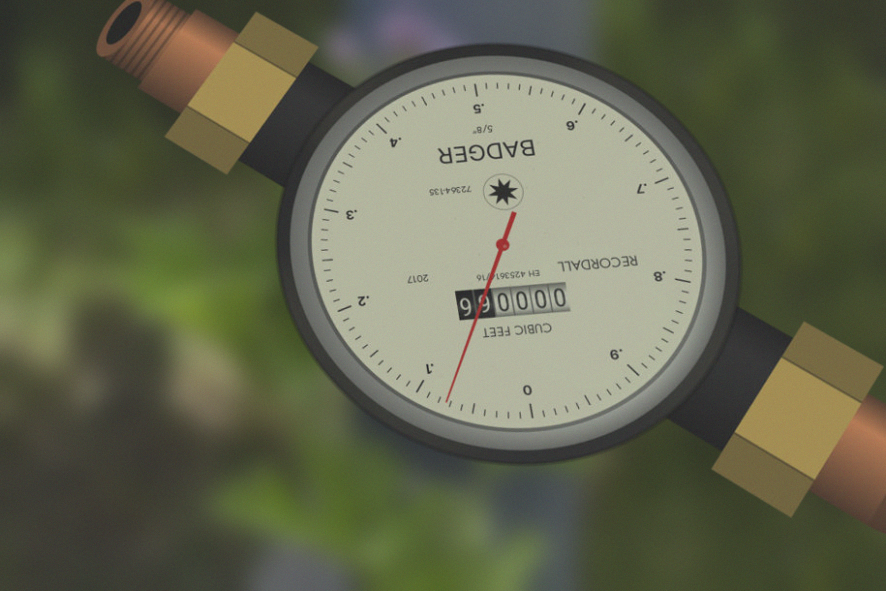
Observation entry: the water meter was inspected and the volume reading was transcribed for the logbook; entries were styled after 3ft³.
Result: 66.07ft³
